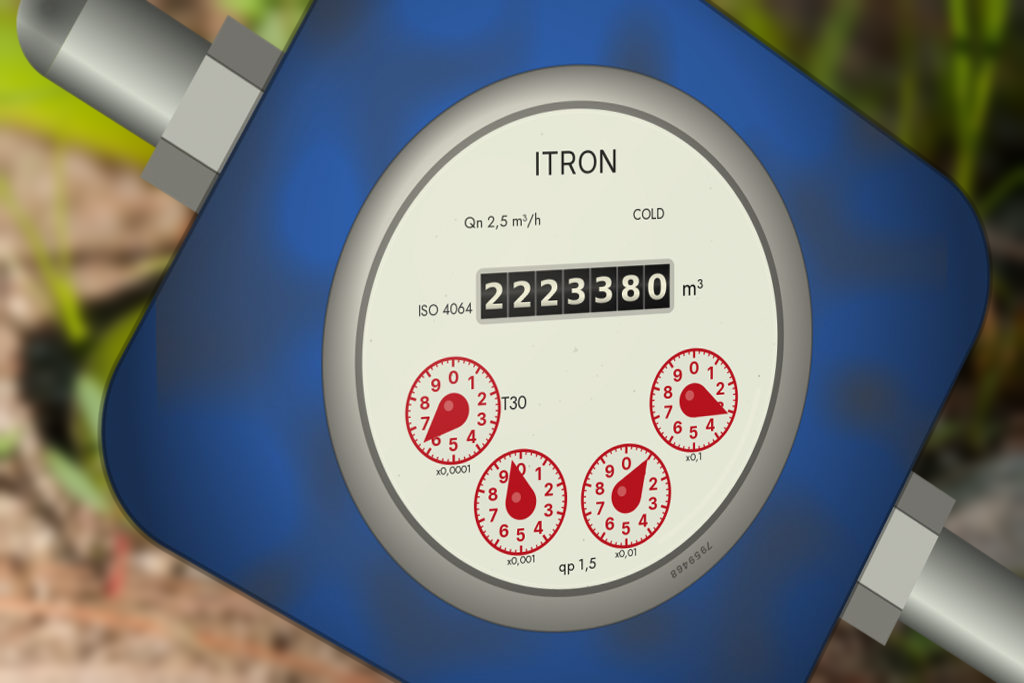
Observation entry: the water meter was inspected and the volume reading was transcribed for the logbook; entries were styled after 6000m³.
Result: 2223380.3096m³
